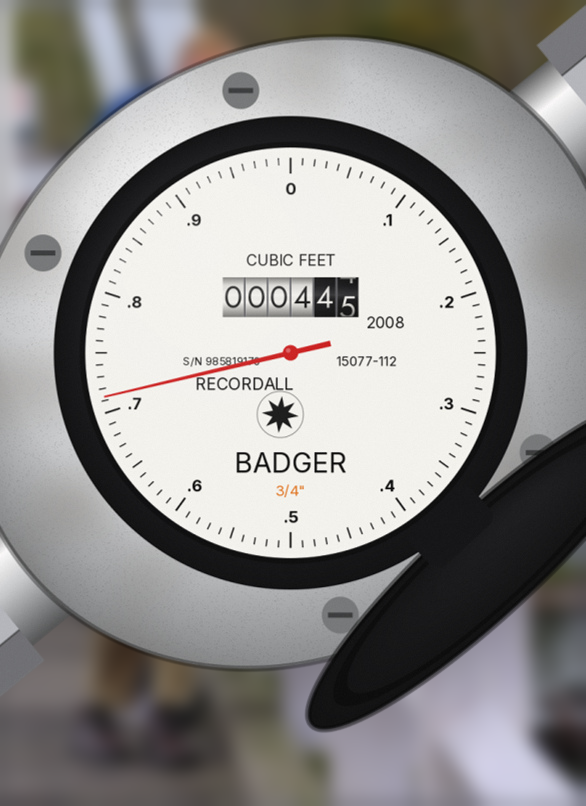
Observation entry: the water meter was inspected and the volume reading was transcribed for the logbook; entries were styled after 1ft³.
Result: 444.71ft³
